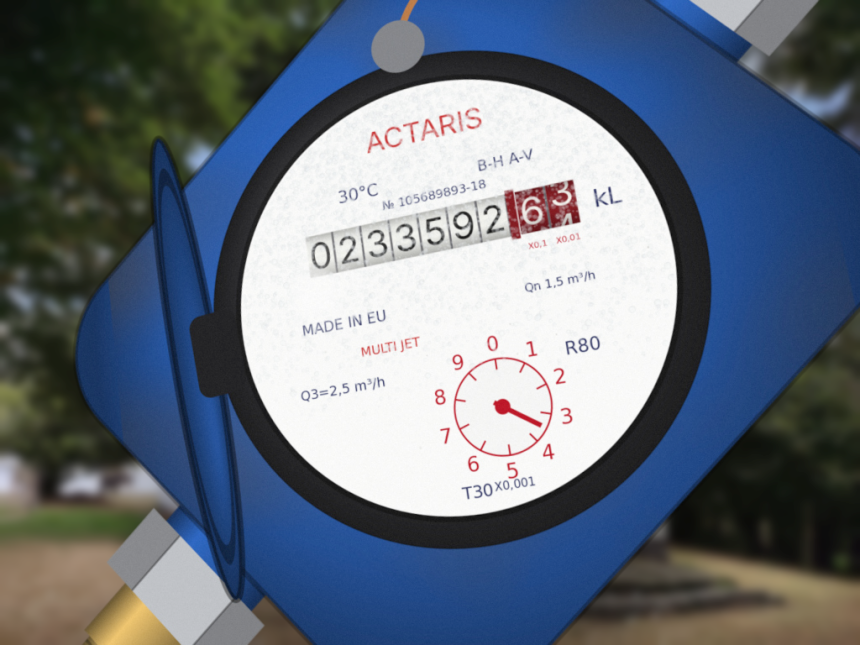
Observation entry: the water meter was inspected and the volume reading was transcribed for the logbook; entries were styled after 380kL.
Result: 233592.633kL
